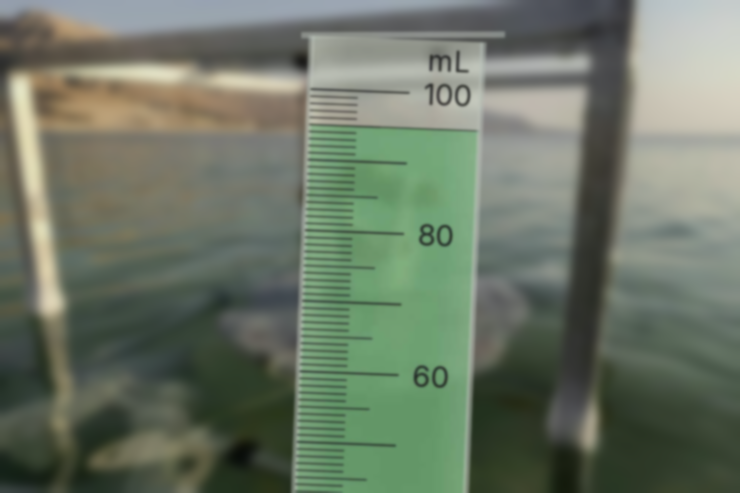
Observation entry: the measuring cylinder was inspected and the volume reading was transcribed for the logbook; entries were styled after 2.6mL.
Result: 95mL
